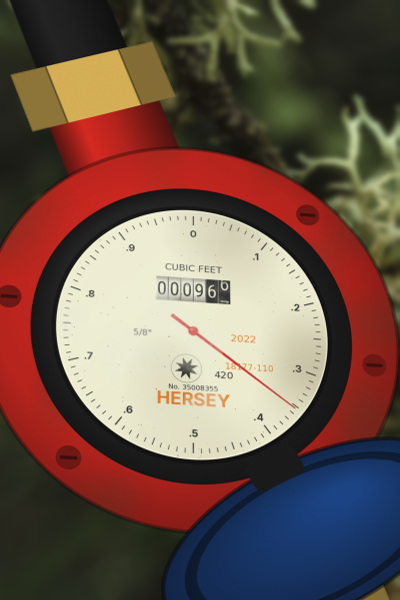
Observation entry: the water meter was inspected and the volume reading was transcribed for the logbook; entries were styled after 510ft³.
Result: 966.35ft³
